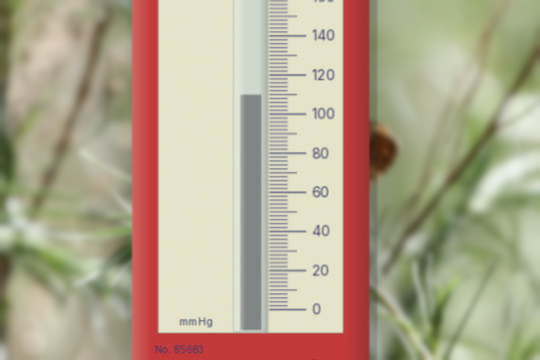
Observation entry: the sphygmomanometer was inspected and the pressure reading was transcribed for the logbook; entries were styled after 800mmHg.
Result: 110mmHg
